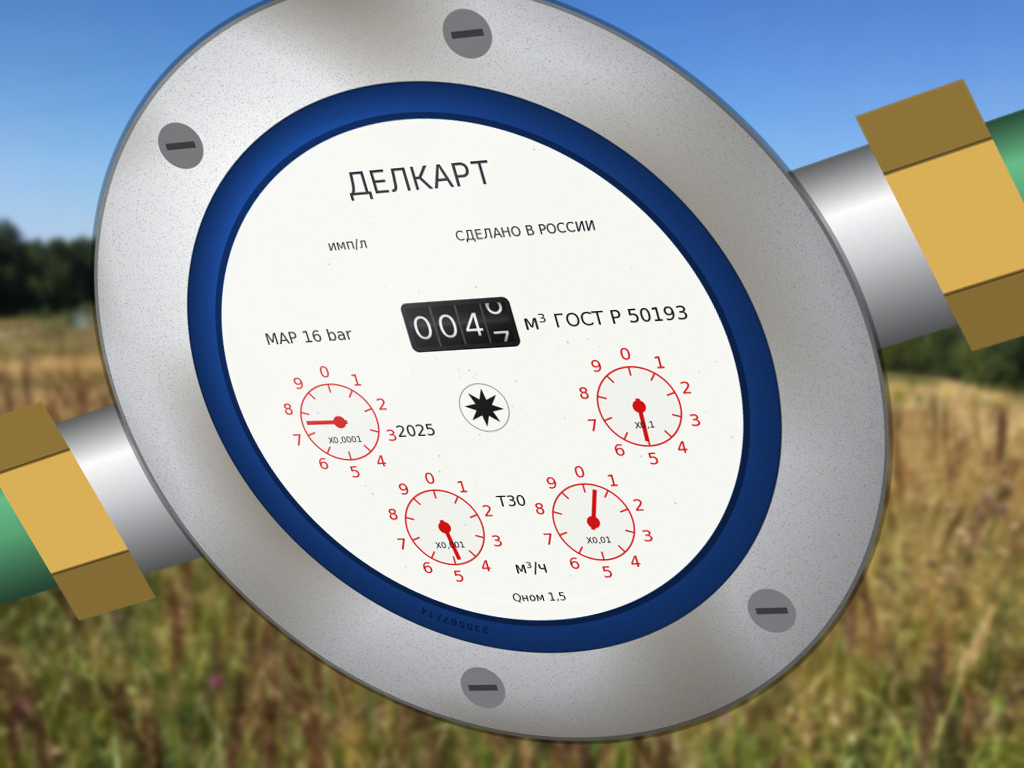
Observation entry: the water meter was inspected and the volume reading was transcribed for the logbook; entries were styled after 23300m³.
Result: 46.5047m³
